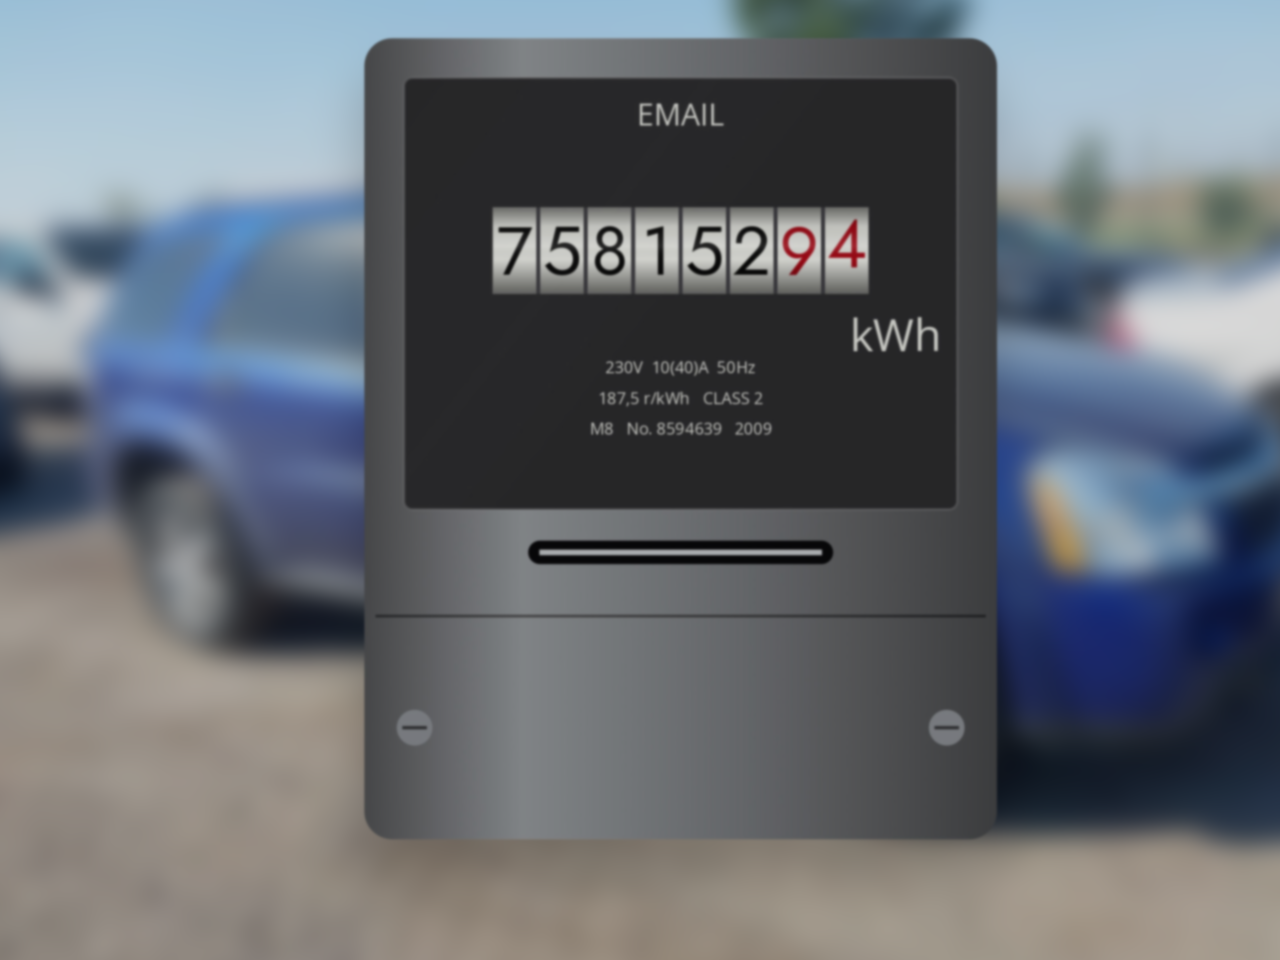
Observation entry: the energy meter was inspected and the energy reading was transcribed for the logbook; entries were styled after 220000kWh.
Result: 758152.94kWh
